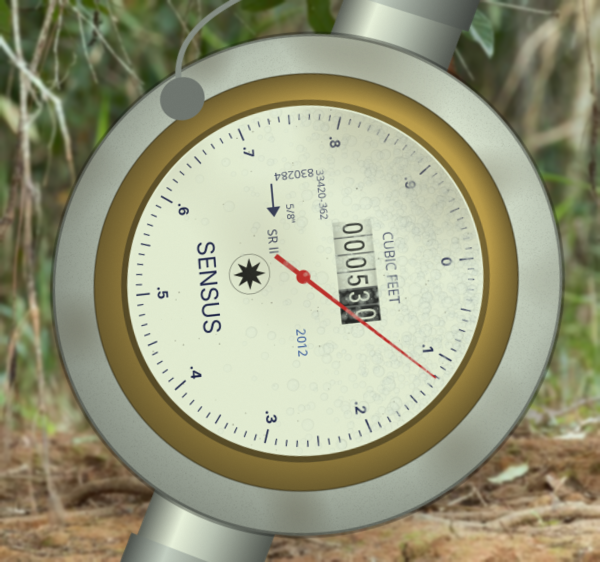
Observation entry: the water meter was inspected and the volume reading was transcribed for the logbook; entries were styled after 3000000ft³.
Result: 530.12ft³
